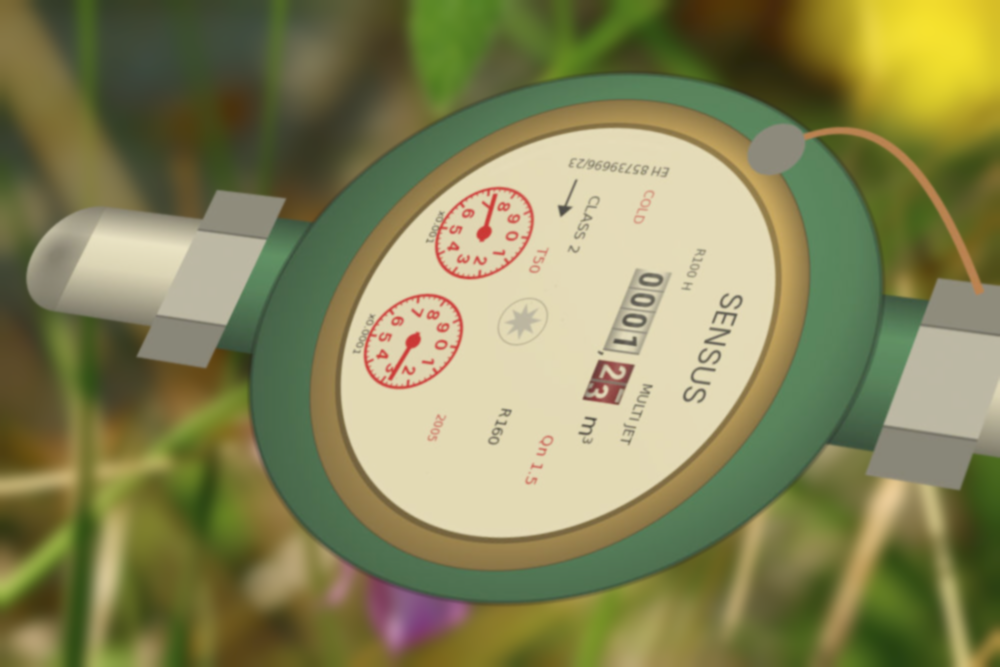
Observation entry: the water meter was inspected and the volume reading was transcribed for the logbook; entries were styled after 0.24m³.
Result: 1.2272m³
